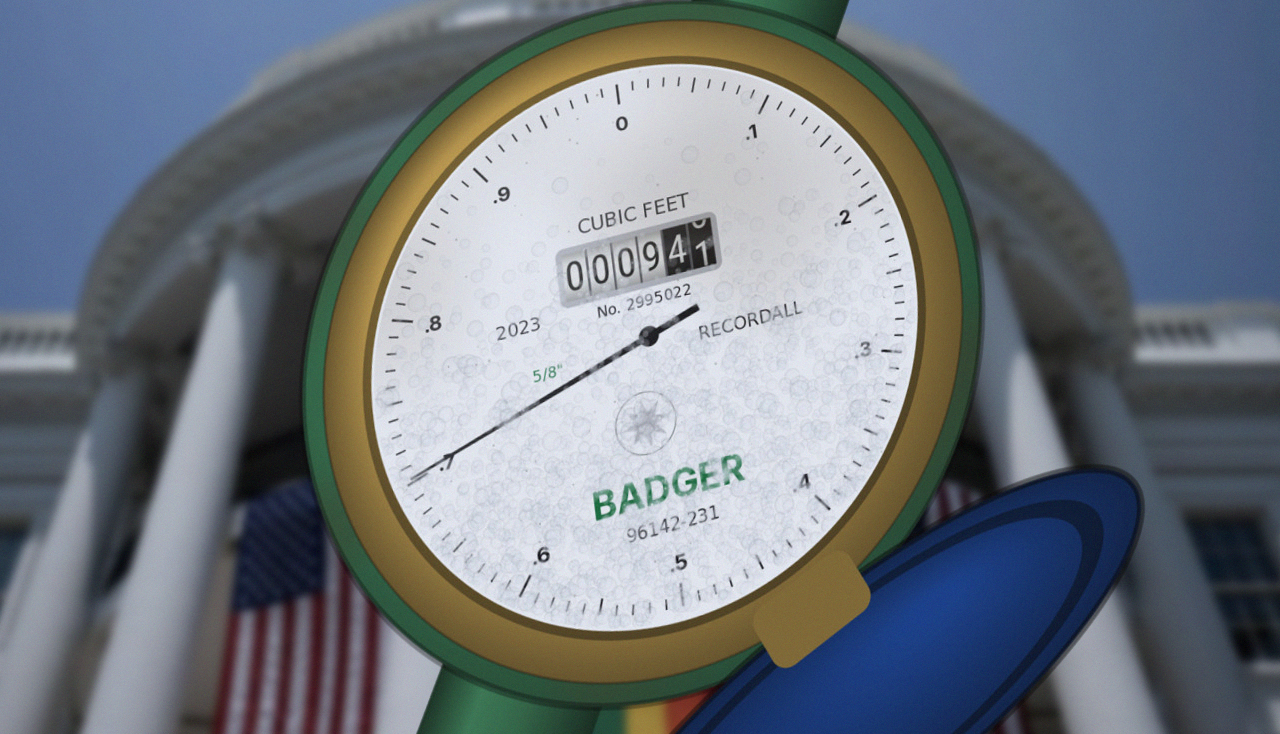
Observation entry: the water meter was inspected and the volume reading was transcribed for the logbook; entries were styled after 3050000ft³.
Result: 940.70ft³
